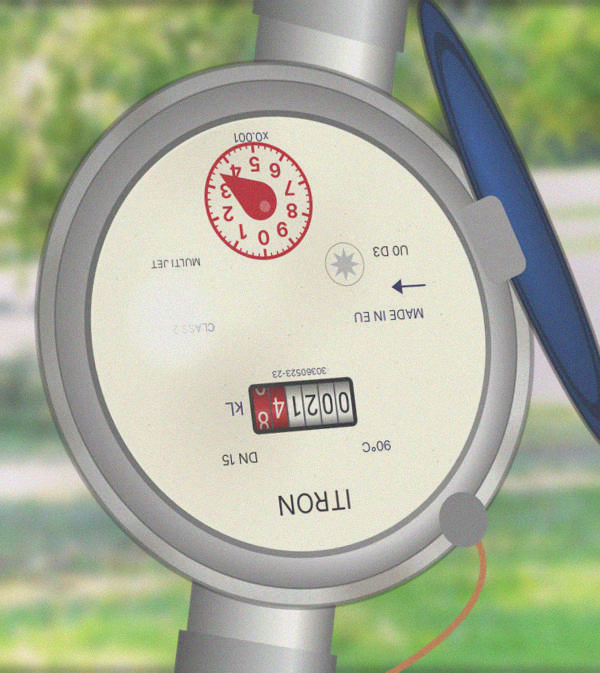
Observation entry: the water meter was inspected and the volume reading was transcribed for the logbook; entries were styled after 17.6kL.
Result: 21.483kL
